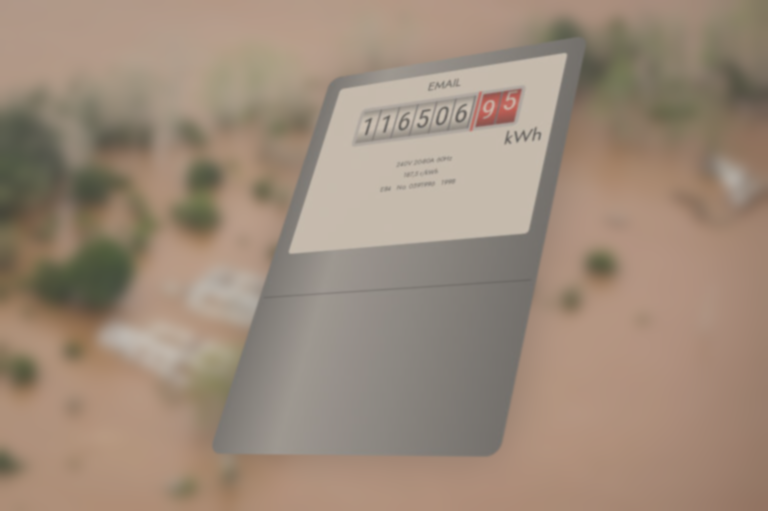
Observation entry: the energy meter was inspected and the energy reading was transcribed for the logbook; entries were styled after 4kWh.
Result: 116506.95kWh
